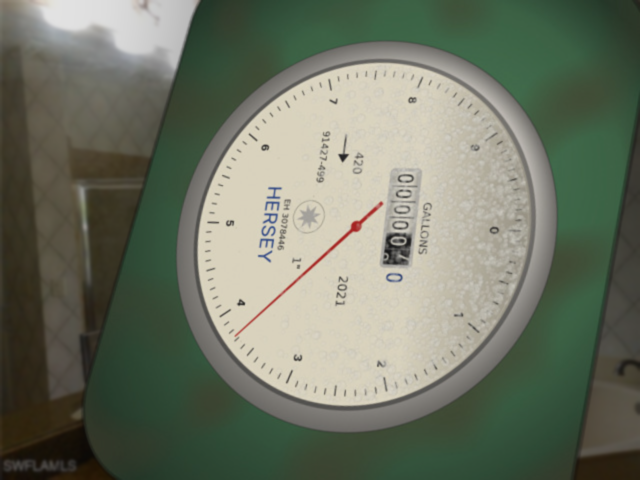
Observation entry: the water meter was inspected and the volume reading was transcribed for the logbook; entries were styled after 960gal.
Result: 73.7gal
